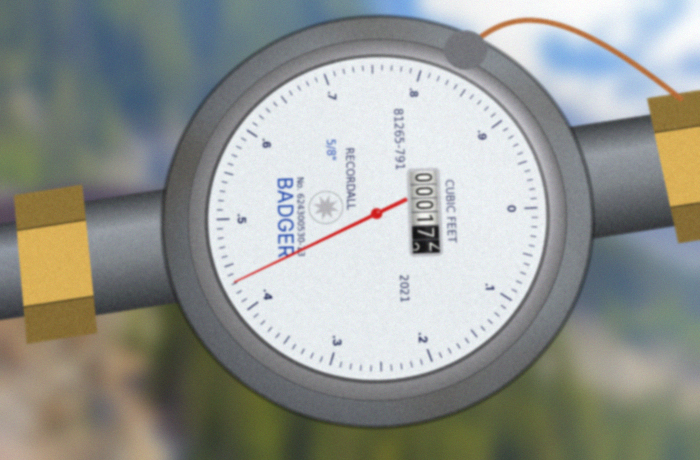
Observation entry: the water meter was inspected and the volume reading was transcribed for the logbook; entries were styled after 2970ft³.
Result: 172.43ft³
